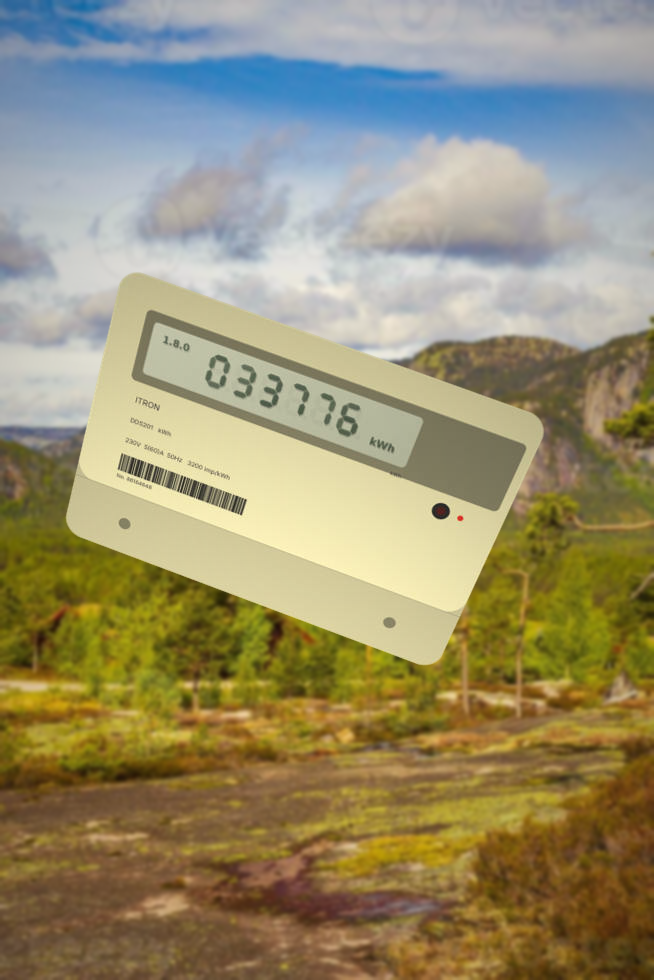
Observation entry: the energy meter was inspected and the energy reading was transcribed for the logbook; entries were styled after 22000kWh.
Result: 33776kWh
